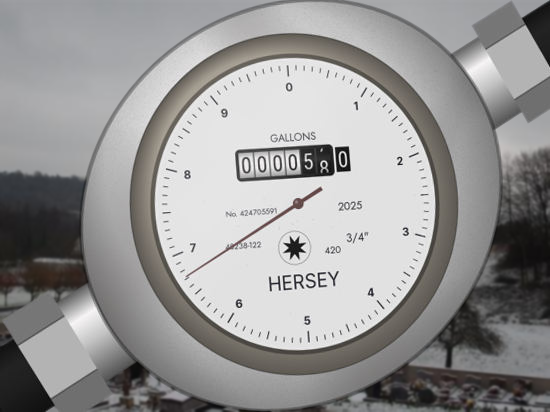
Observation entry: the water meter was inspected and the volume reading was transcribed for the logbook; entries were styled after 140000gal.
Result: 576.7gal
